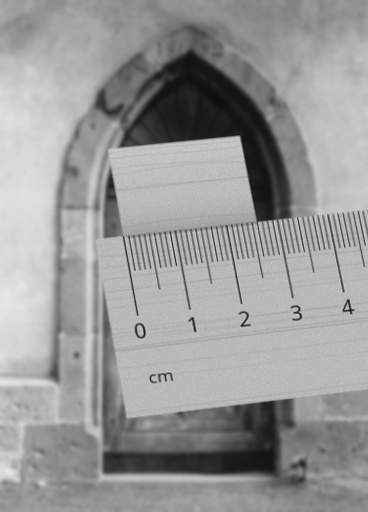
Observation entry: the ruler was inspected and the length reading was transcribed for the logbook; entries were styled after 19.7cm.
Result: 2.6cm
